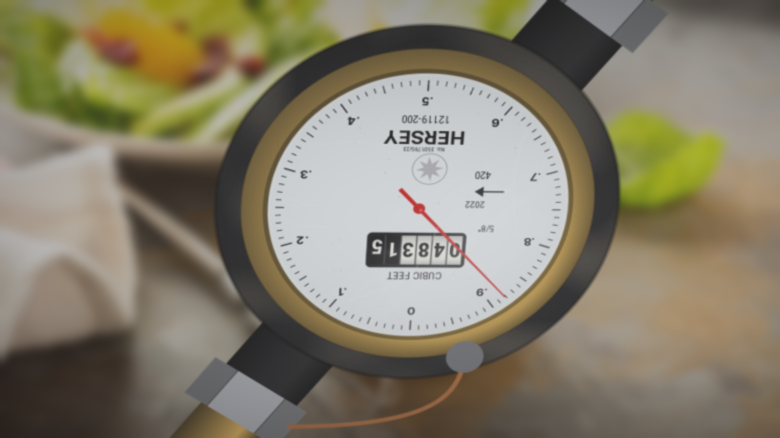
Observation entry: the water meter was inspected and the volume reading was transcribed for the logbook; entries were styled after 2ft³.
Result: 48314.88ft³
